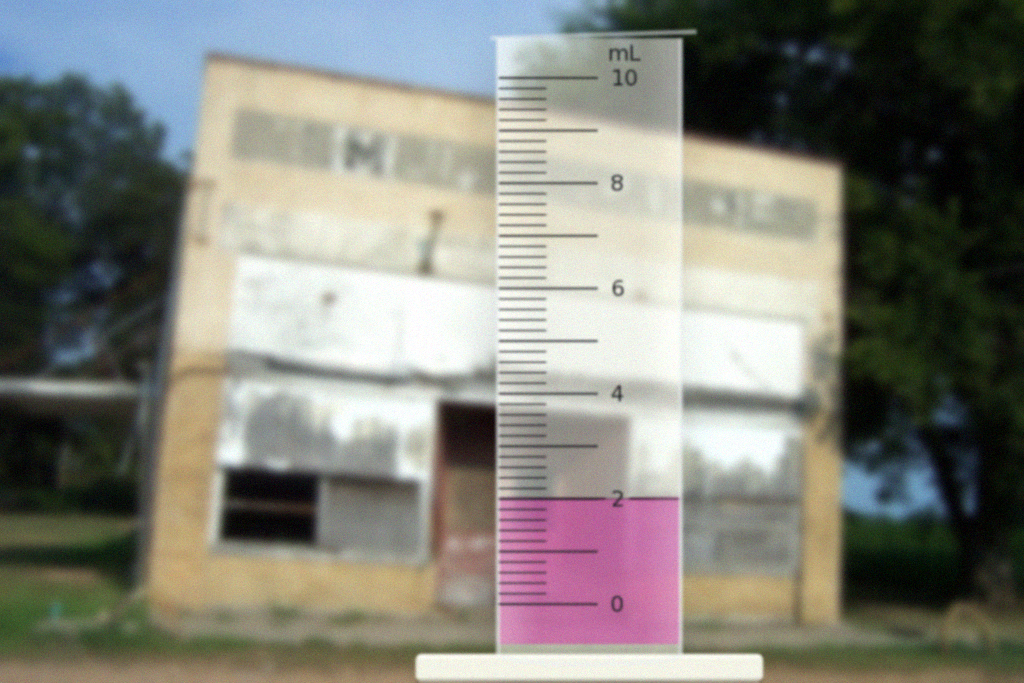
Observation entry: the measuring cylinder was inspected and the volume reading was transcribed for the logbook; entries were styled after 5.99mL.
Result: 2mL
